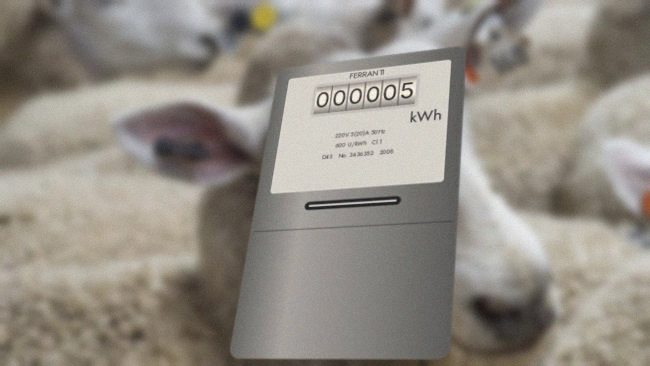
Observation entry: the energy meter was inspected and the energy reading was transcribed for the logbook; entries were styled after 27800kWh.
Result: 5kWh
